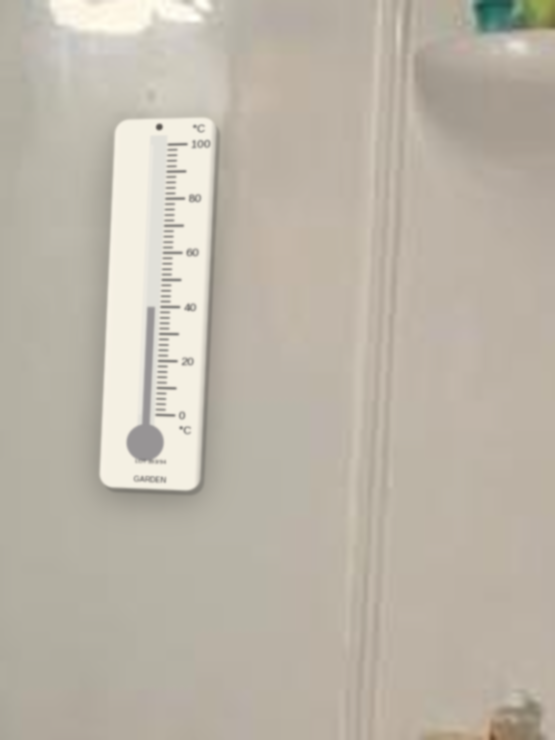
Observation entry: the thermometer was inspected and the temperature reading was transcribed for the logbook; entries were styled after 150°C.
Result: 40°C
